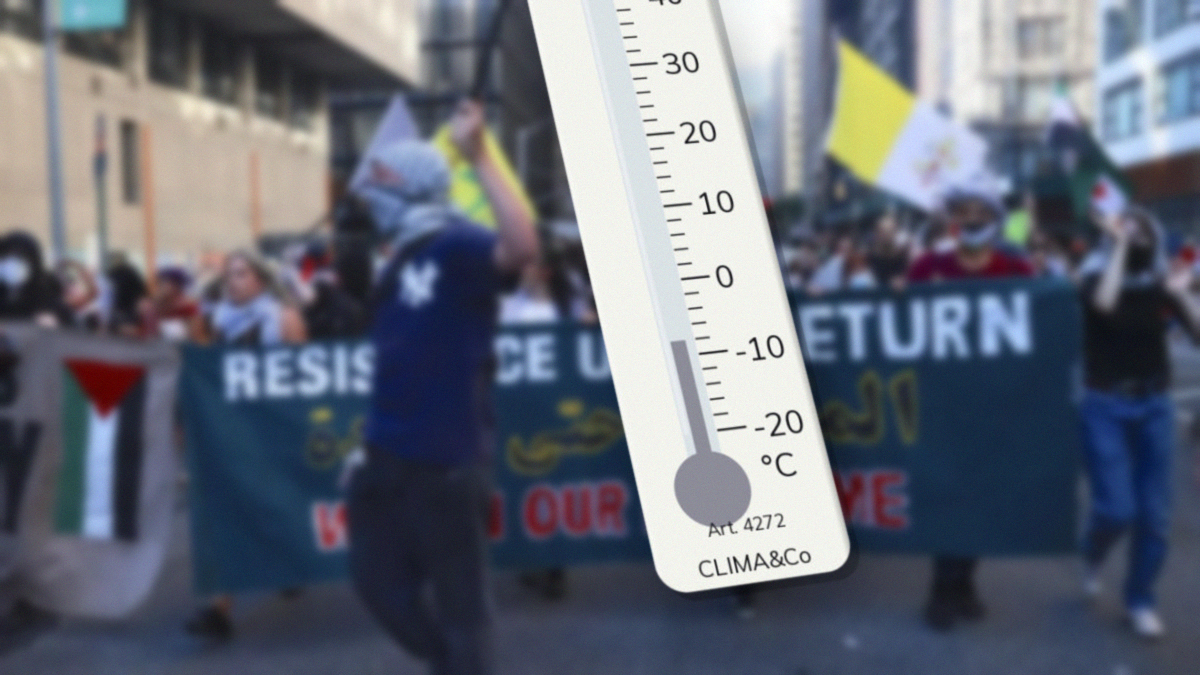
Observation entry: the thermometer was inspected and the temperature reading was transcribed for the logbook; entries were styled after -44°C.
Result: -8°C
